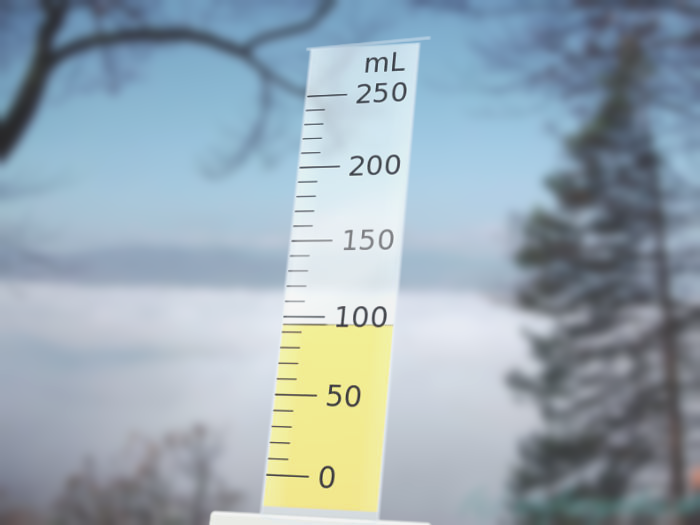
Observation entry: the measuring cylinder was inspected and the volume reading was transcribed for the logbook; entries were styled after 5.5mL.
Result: 95mL
